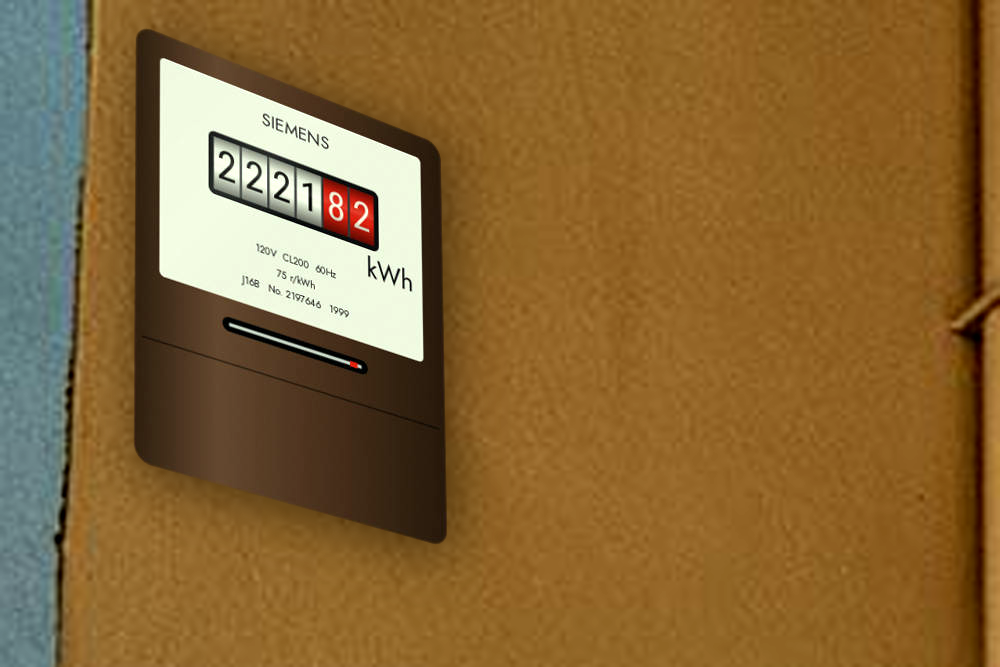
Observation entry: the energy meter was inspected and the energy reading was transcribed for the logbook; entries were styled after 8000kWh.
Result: 2221.82kWh
